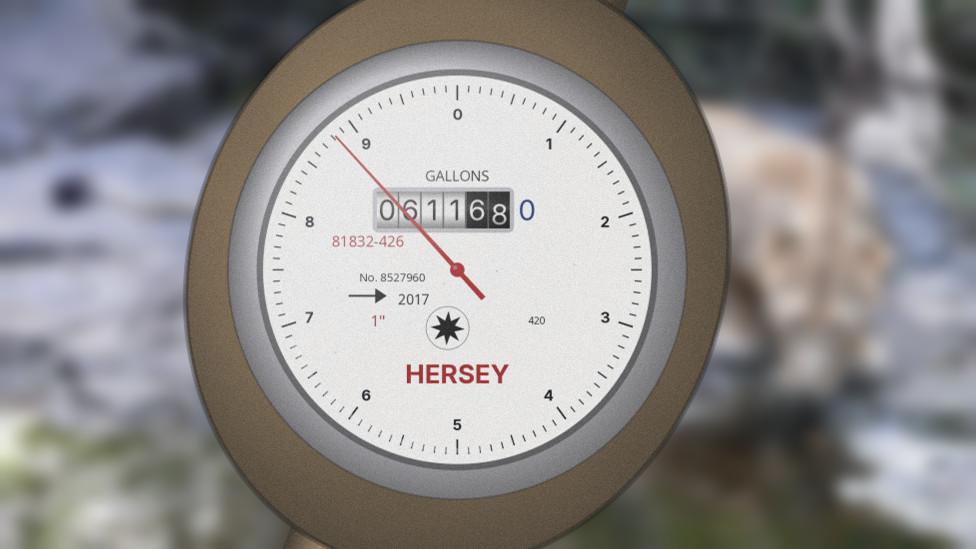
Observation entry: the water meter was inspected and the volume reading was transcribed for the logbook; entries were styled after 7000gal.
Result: 611678.8gal
